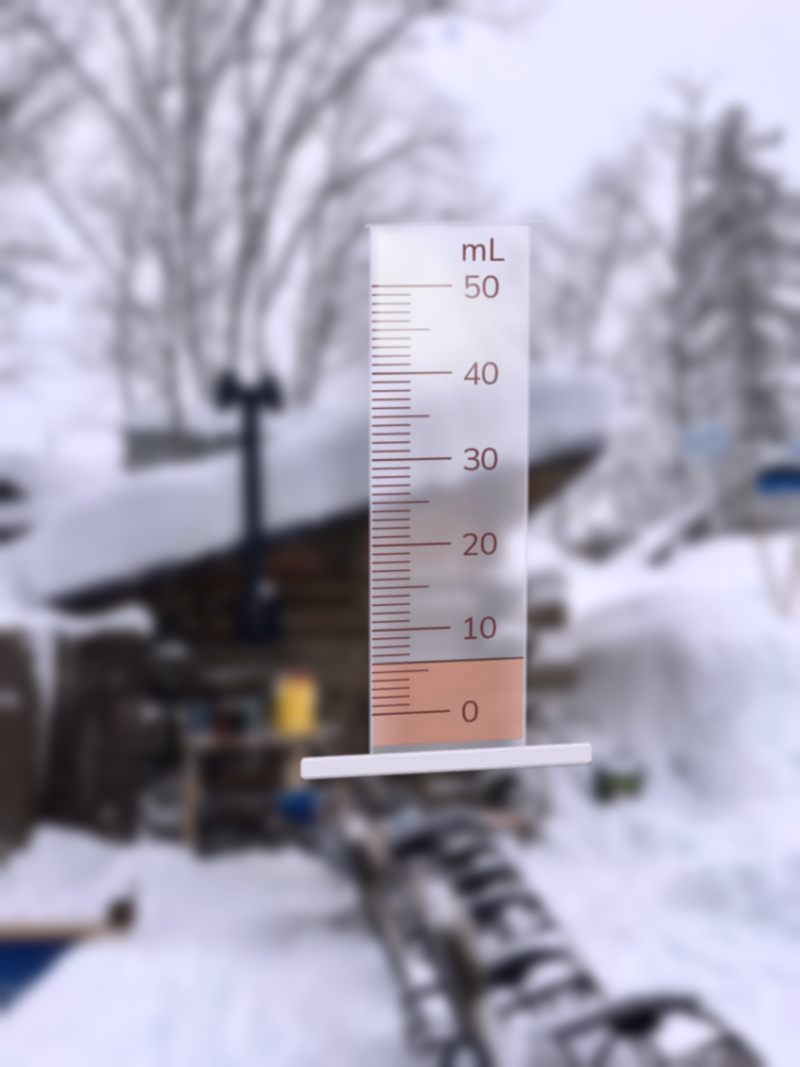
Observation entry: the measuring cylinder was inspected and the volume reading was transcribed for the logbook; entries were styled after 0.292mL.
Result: 6mL
